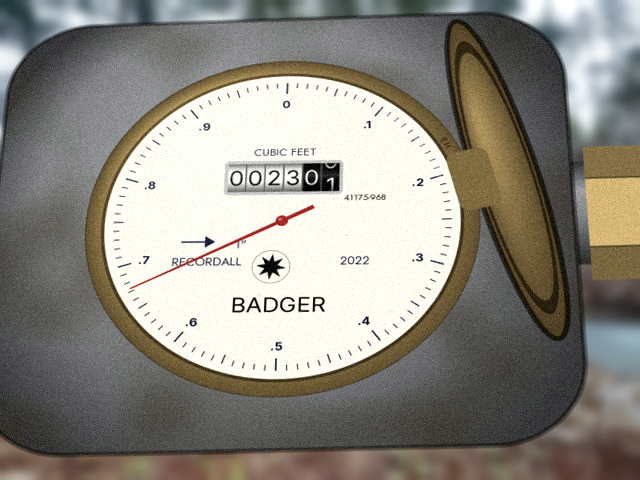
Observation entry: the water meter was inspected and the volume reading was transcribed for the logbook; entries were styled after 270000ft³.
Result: 2300.67ft³
